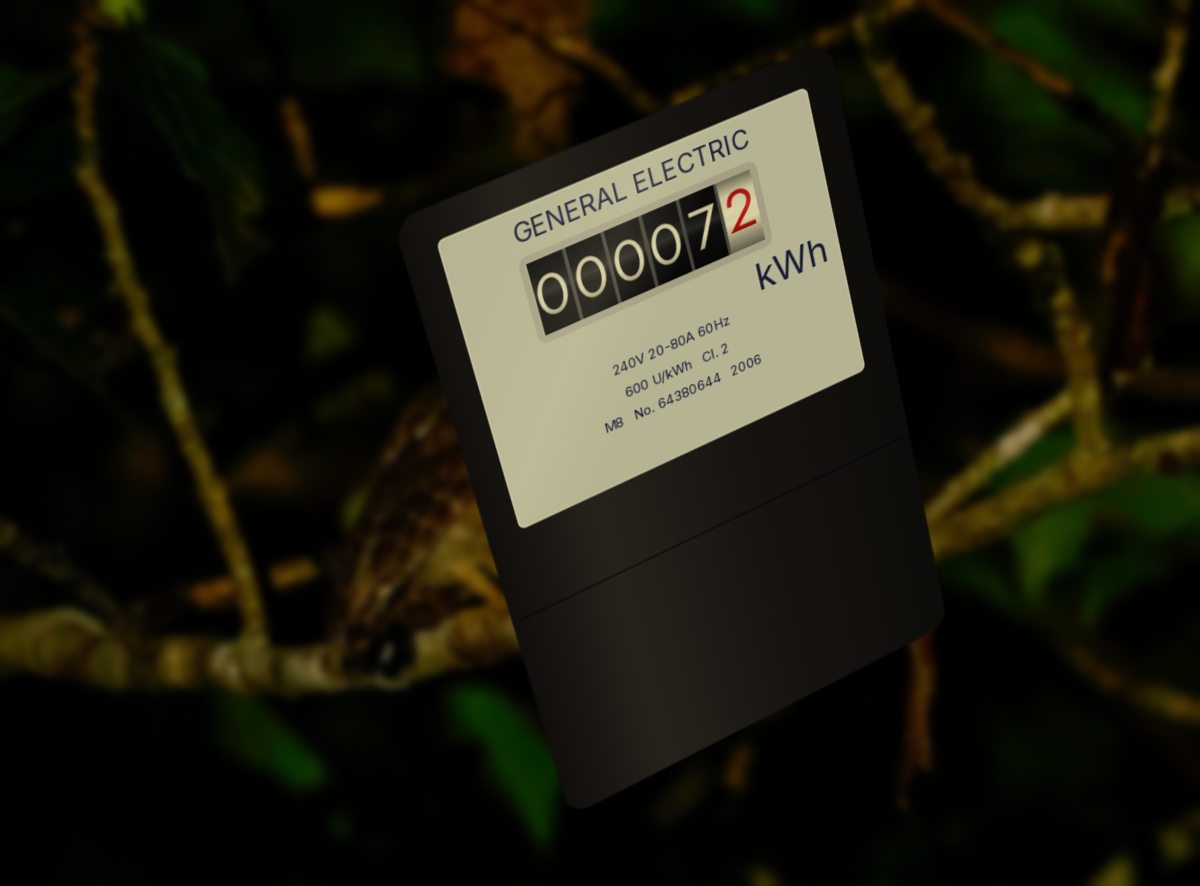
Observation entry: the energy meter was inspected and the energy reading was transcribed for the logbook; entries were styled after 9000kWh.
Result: 7.2kWh
